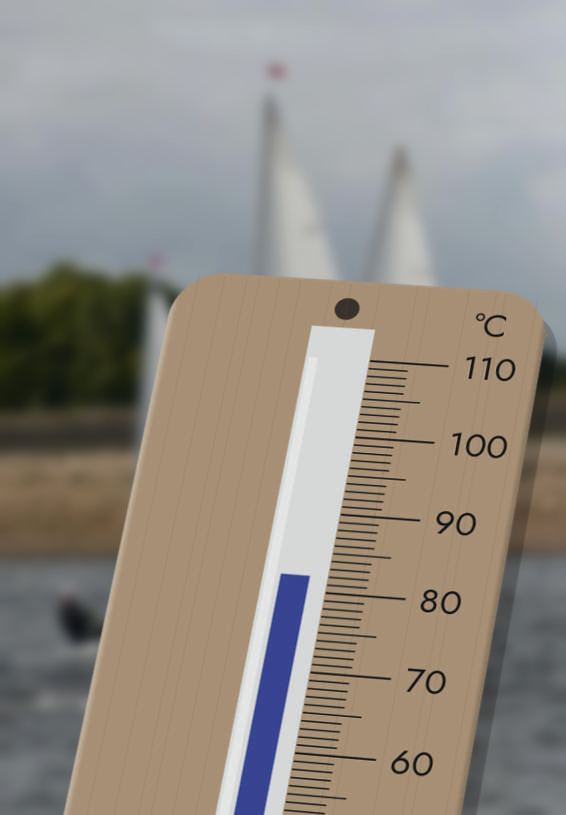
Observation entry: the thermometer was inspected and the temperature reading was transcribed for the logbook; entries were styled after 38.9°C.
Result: 82°C
